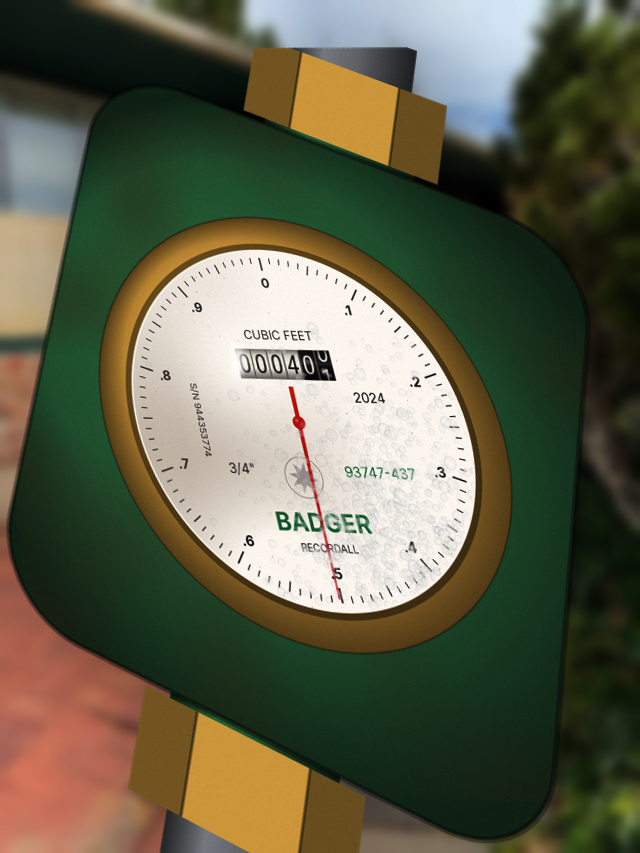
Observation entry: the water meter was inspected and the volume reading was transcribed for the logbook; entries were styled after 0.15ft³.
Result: 400.50ft³
